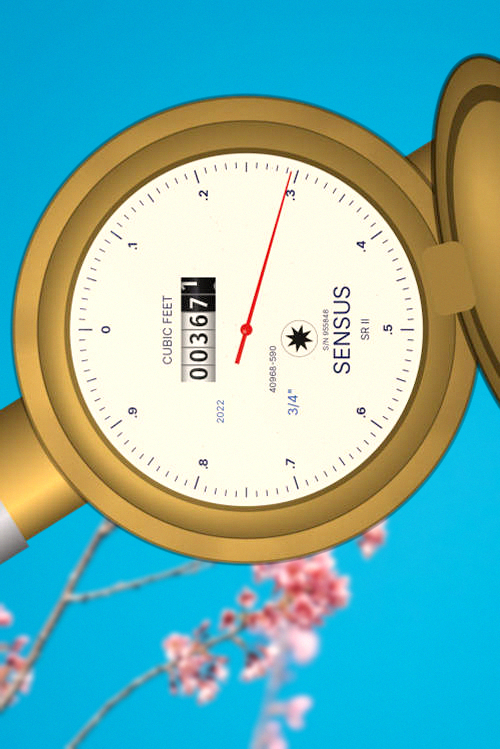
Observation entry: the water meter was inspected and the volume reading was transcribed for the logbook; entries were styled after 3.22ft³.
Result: 3671.29ft³
